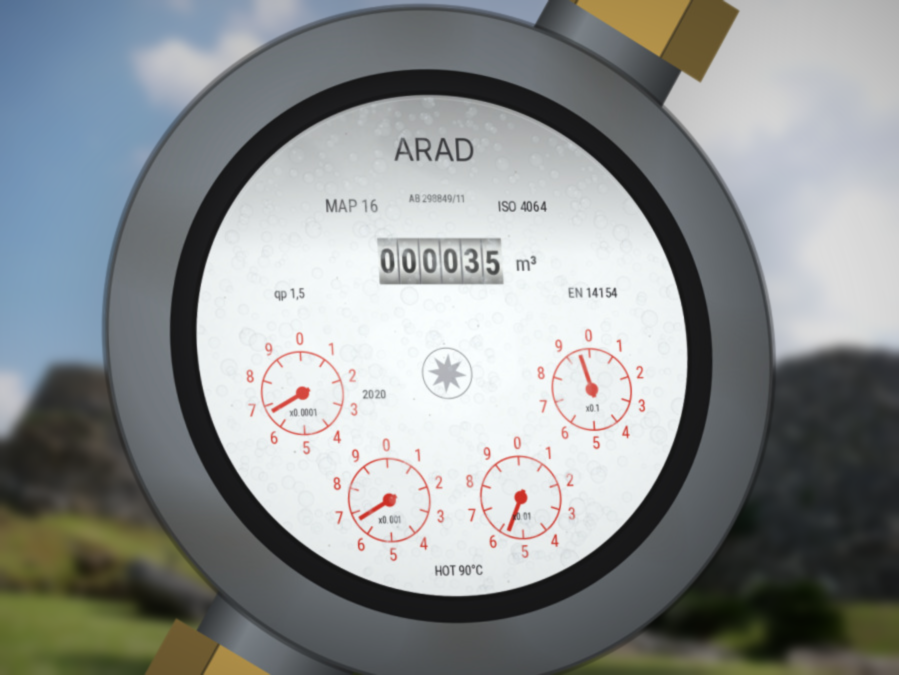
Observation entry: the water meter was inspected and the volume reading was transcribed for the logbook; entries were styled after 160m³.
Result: 34.9566m³
